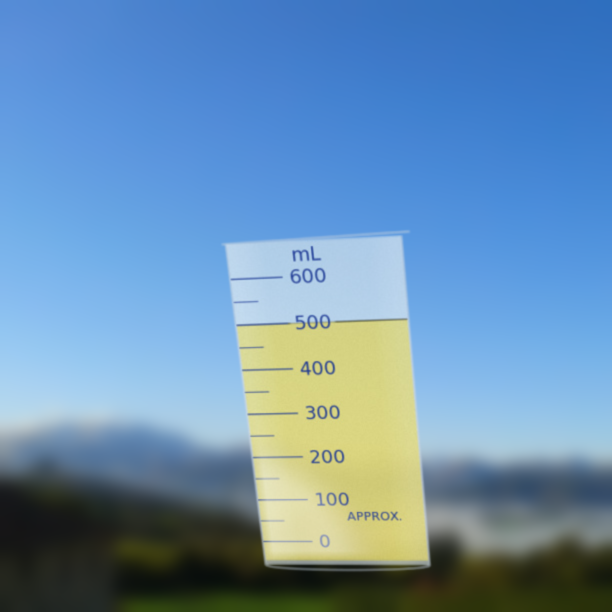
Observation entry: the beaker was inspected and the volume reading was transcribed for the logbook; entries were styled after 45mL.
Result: 500mL
